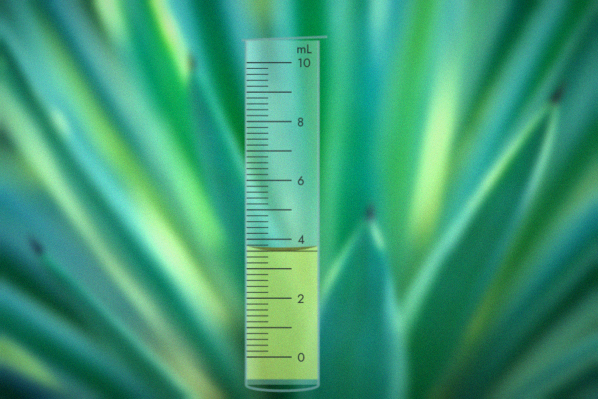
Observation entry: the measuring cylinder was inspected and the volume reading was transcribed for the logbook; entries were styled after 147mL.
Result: 3.6mL
